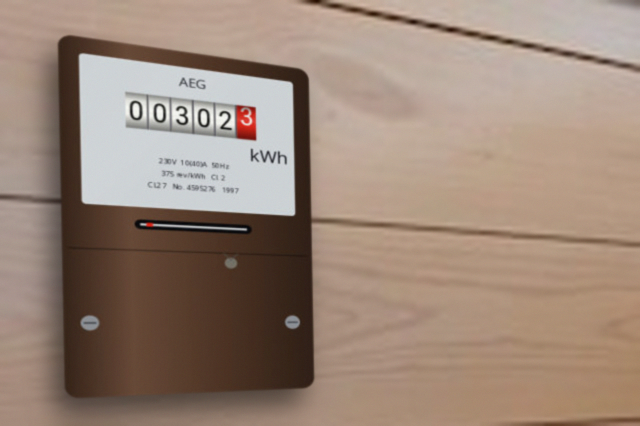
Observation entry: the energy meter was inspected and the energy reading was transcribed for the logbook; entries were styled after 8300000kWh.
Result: 302.3kWh
